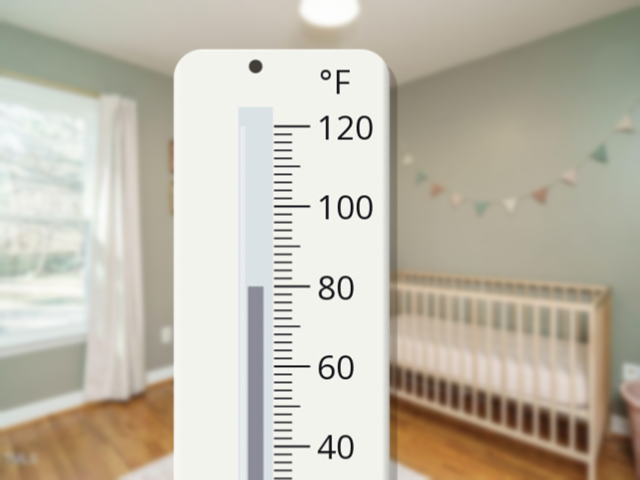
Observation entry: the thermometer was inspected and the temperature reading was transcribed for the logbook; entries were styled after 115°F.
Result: 80°F
